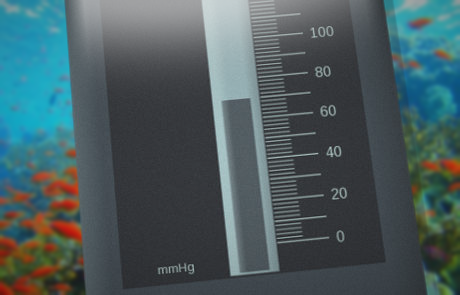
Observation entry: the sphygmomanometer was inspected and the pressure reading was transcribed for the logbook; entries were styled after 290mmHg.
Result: 70mmHg
